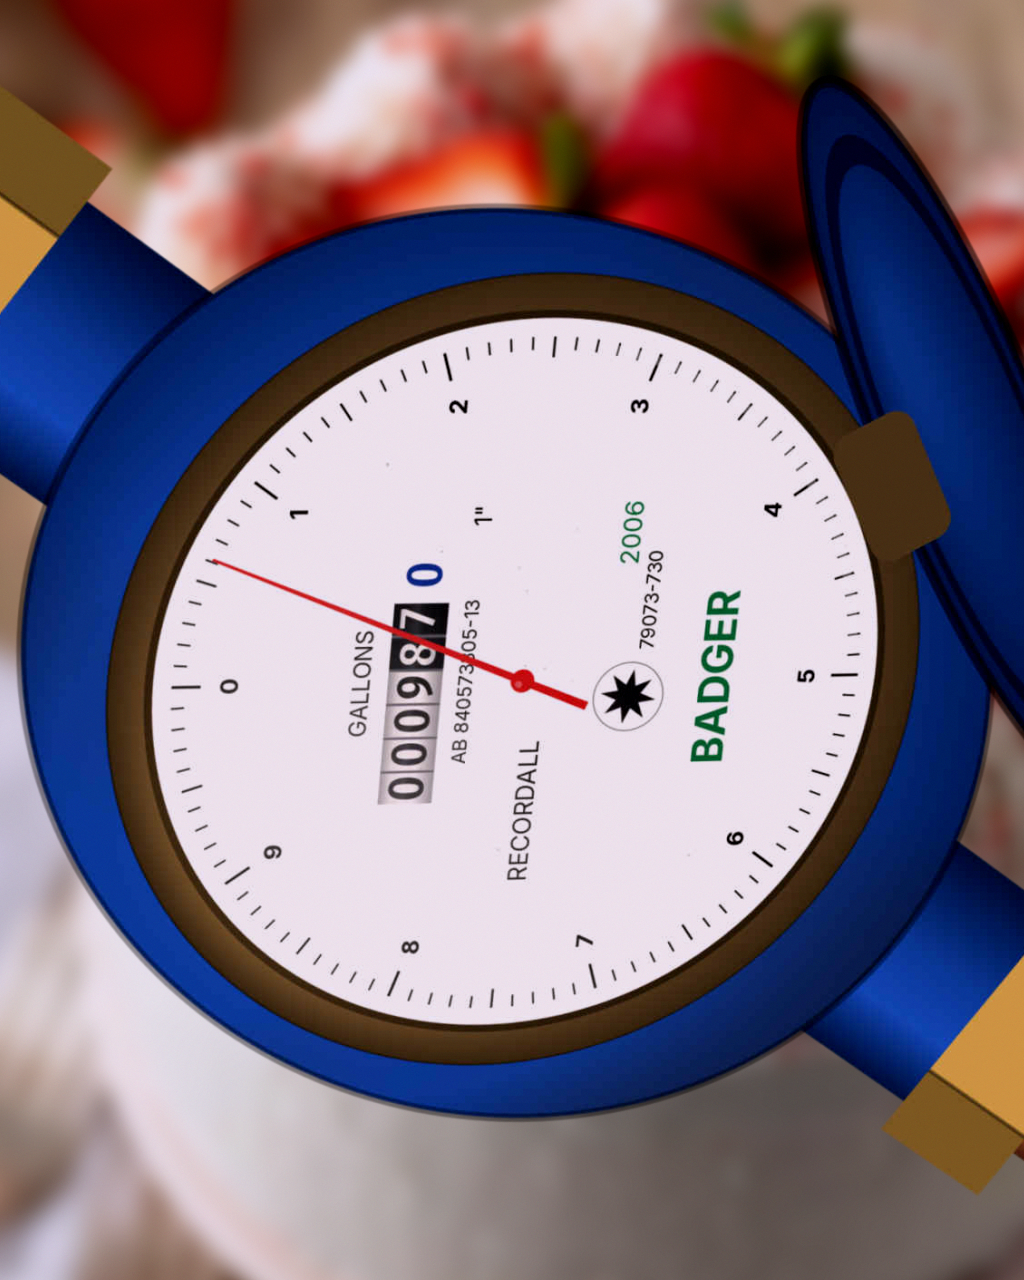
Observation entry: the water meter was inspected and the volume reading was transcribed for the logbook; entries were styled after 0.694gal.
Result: 9870.6gal
